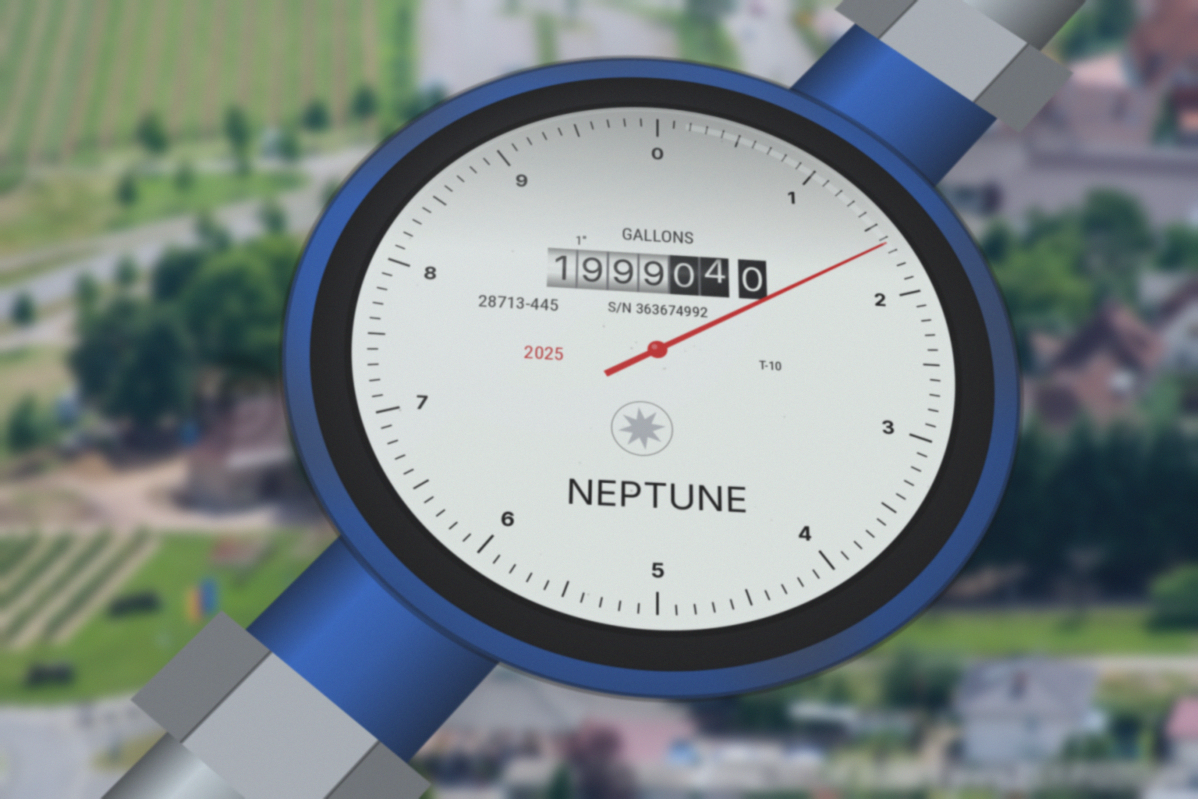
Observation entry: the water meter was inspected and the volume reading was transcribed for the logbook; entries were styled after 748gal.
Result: 1999041.6gal
